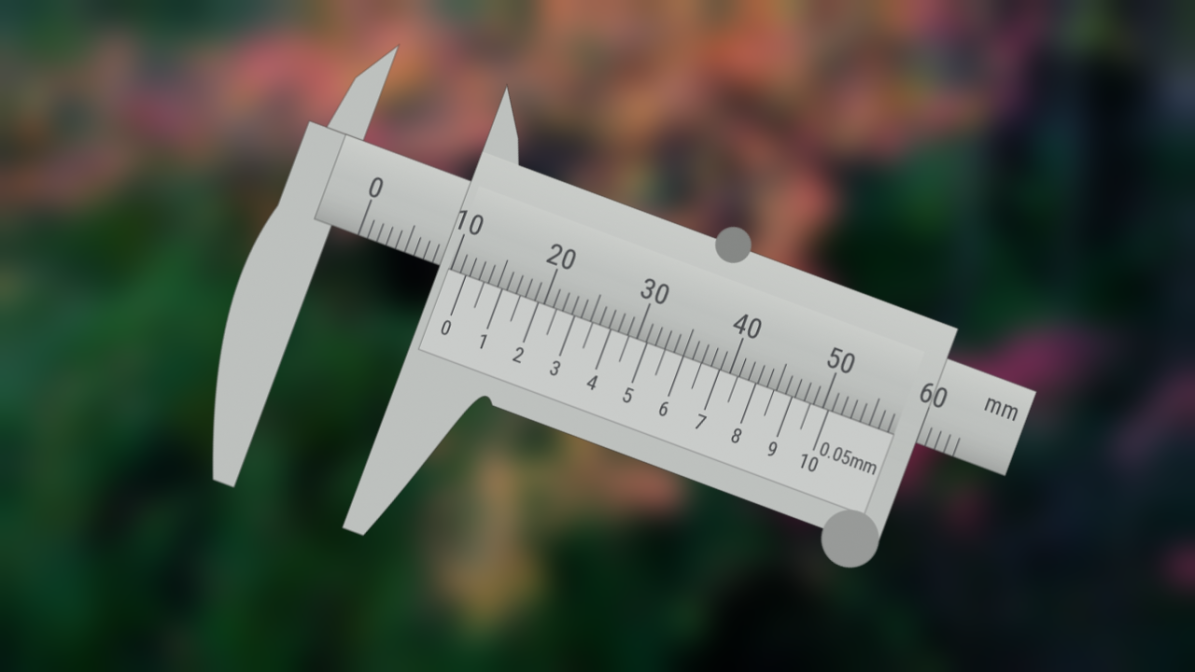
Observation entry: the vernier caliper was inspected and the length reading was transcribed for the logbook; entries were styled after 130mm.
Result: 11.6mm
